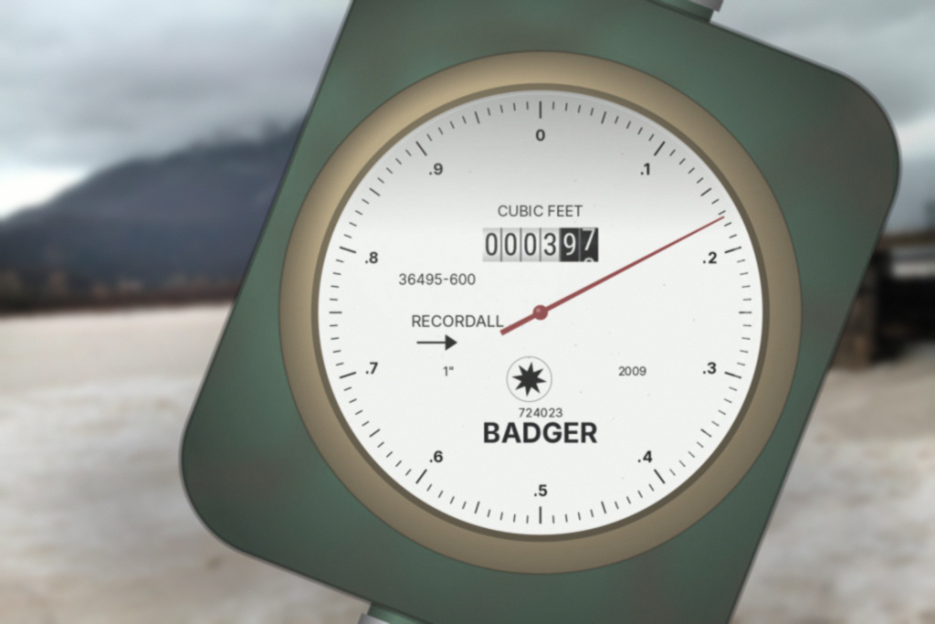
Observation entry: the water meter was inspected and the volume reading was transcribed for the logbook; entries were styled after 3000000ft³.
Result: 397.17ft³
